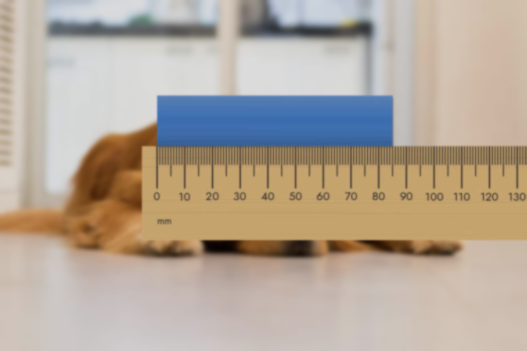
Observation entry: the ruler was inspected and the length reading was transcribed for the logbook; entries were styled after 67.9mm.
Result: 85mm
